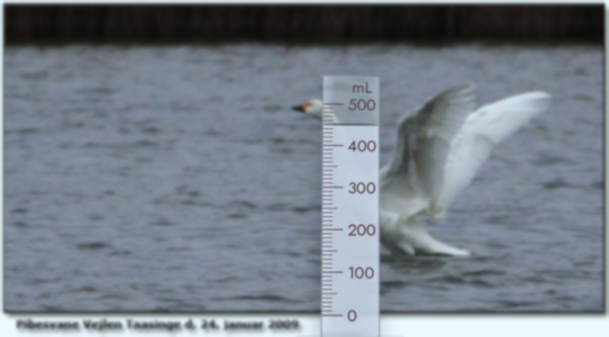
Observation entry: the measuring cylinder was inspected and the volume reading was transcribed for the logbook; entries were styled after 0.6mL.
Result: 450mL
